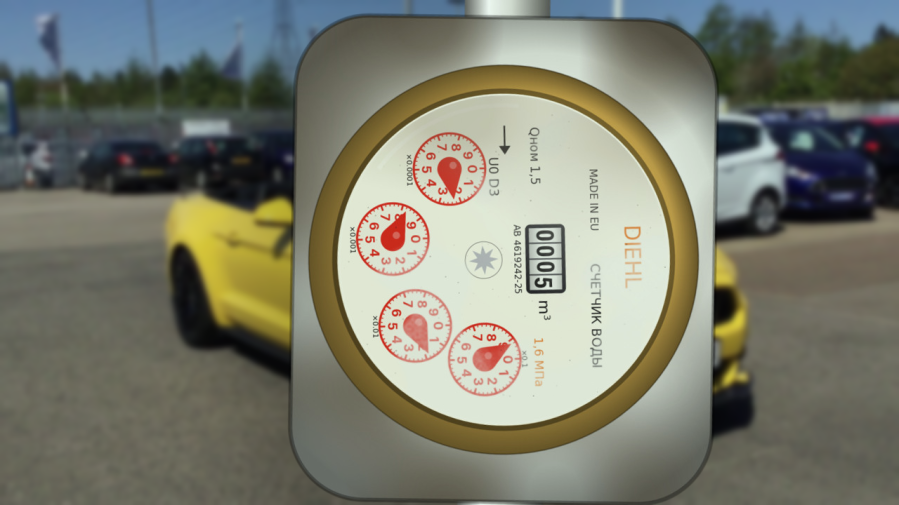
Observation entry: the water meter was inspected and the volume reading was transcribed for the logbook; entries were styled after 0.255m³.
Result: 4.9182m³
